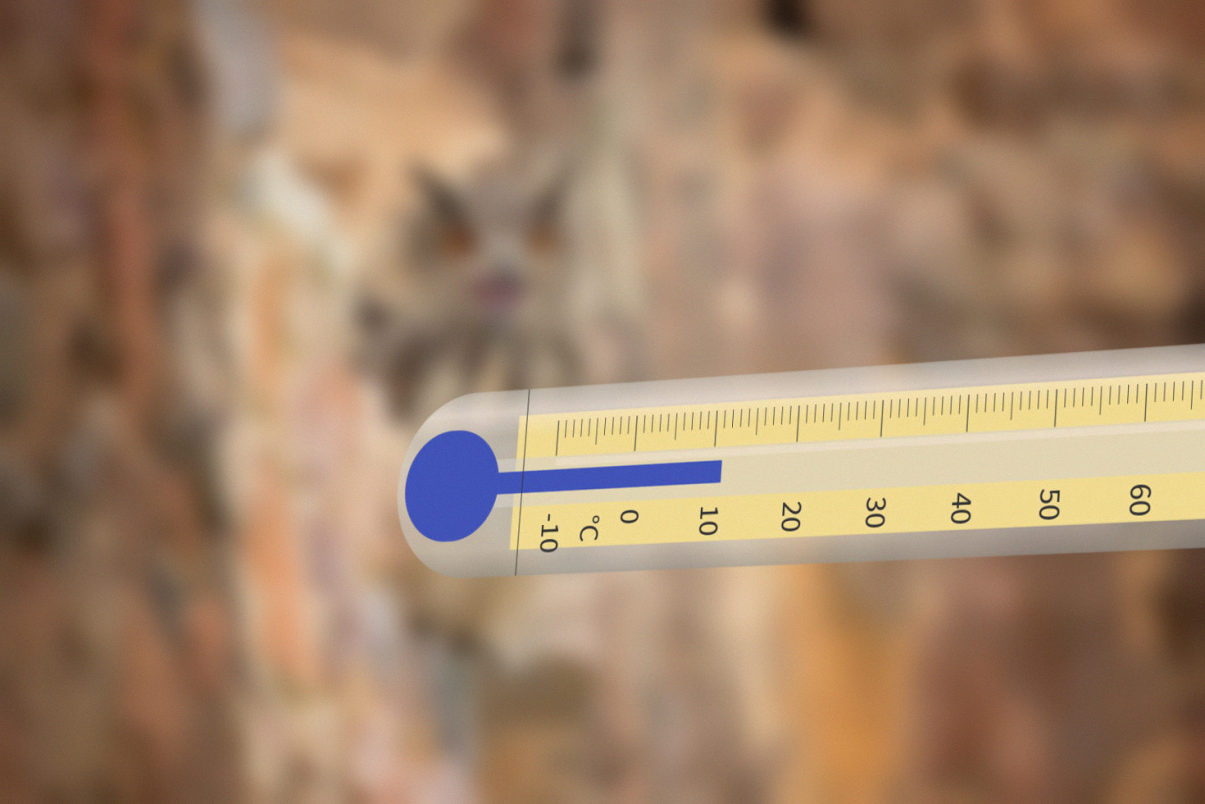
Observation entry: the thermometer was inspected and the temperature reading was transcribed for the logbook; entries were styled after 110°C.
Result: 11°C
